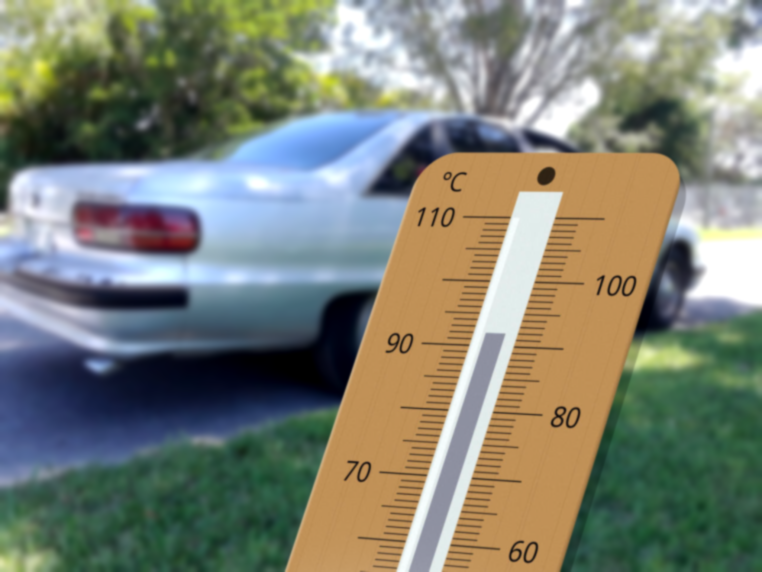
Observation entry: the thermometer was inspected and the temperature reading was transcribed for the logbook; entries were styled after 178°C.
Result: 92°C
